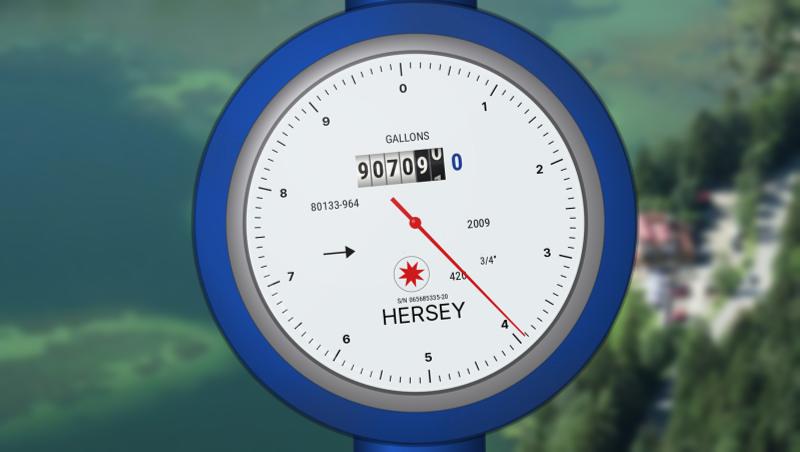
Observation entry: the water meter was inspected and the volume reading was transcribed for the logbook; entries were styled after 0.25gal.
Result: 9070903.9gal
